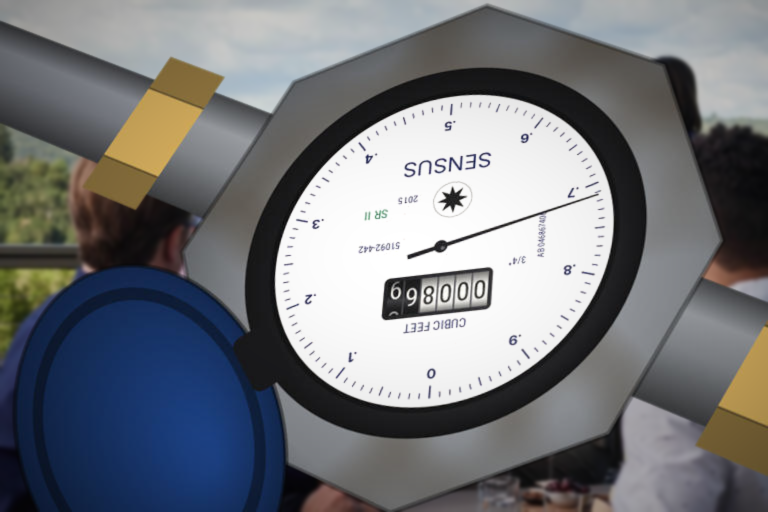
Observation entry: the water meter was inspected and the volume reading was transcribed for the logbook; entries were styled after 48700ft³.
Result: 868.71ft³
